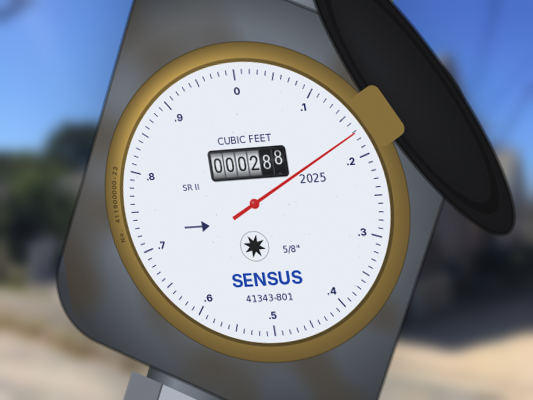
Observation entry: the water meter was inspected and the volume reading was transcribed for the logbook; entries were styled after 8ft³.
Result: 288.17ft³
